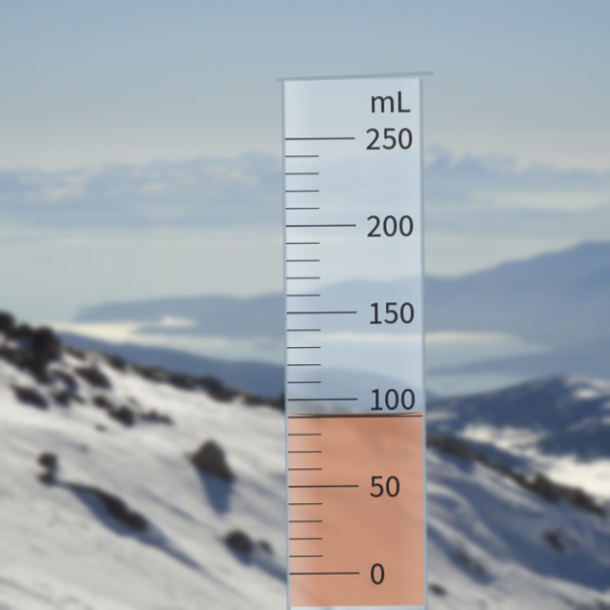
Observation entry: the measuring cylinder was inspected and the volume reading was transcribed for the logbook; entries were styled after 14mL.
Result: 90mL
